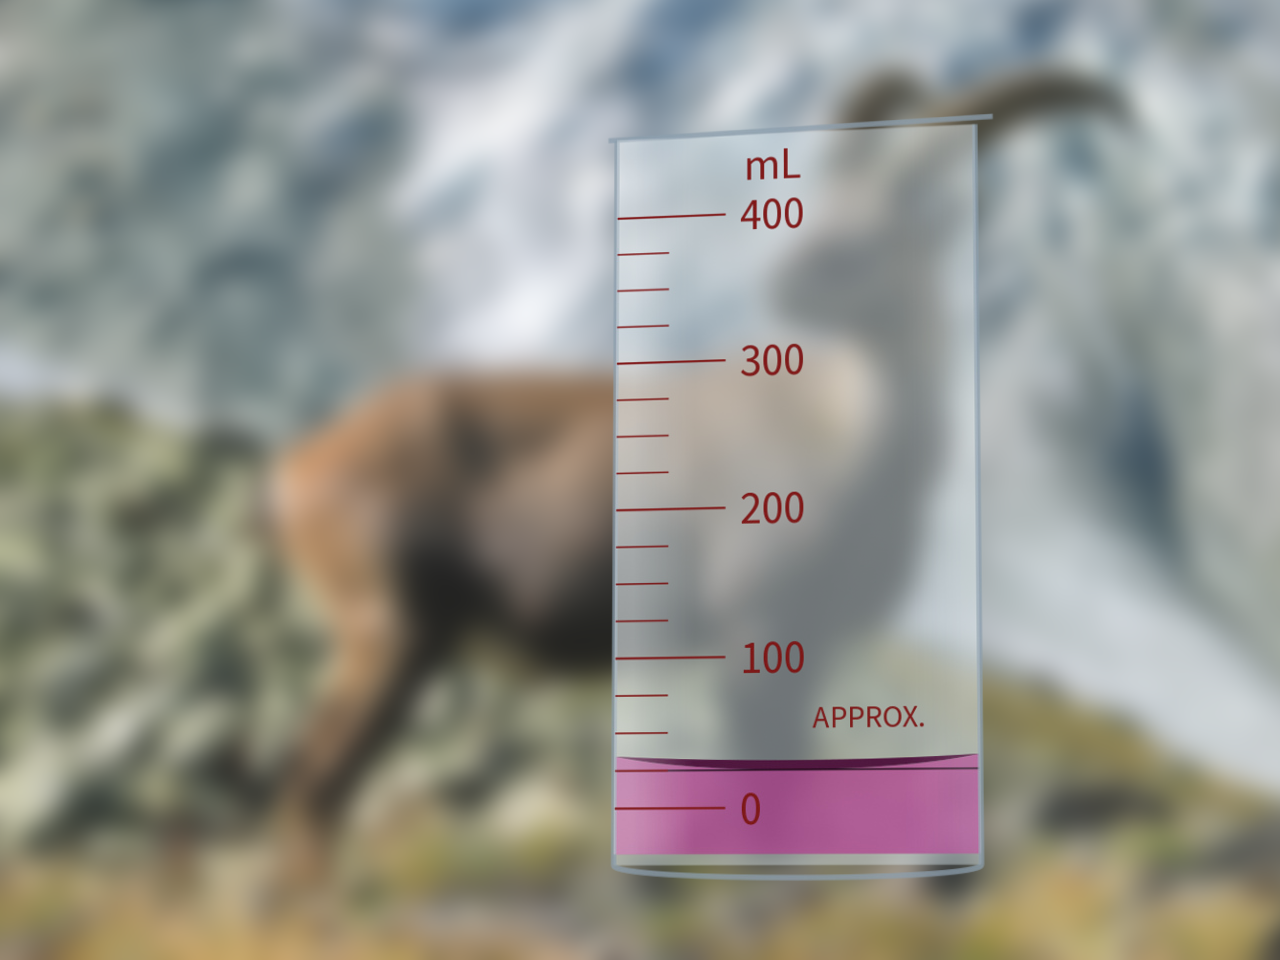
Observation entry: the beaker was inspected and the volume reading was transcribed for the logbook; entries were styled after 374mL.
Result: 25mL
